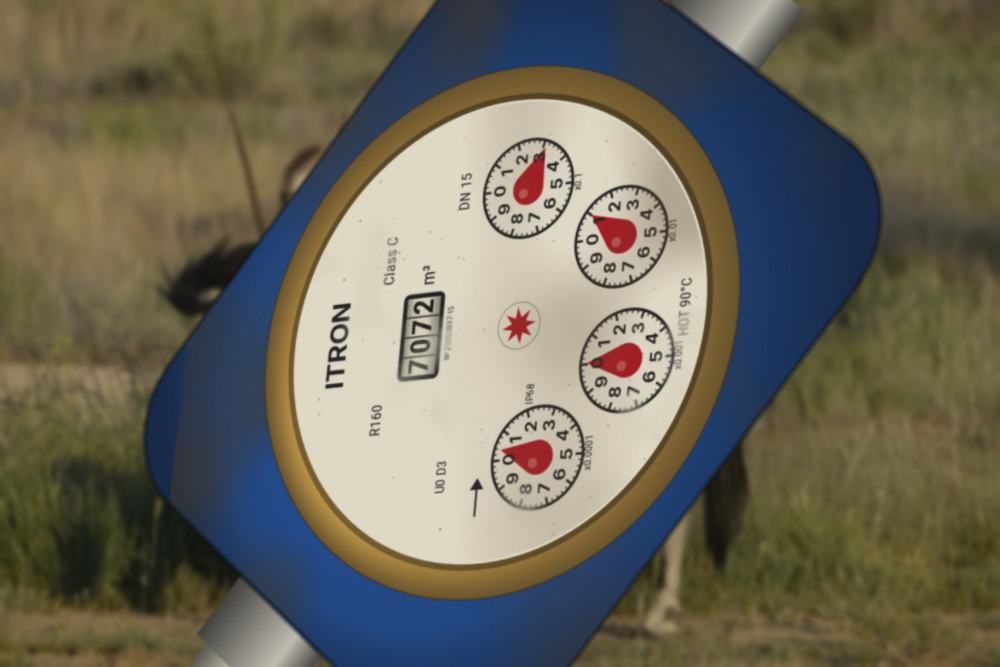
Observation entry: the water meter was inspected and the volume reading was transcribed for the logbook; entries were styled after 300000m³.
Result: 7072.3100m³
